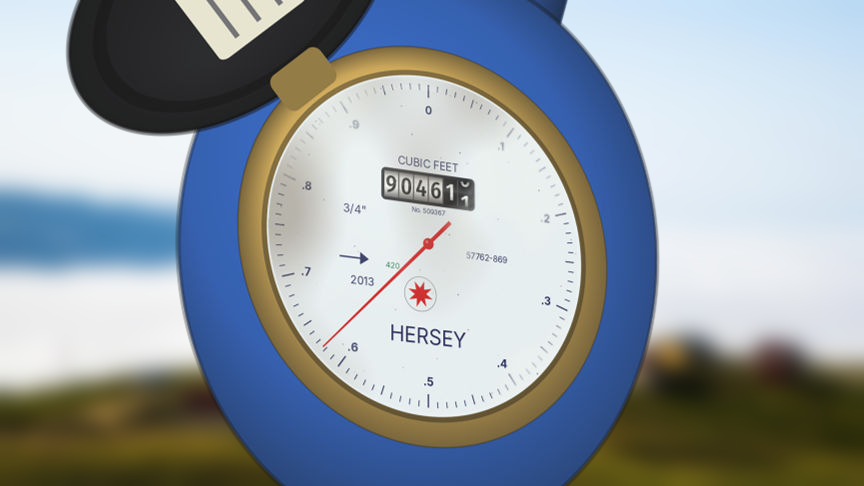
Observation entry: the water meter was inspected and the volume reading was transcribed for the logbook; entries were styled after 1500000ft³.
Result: 904610.62ft³
